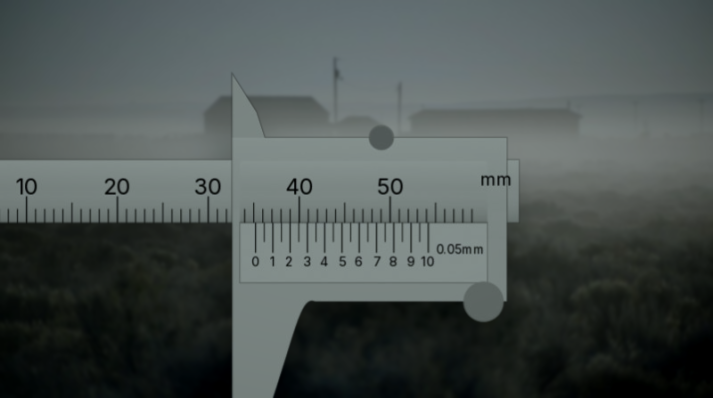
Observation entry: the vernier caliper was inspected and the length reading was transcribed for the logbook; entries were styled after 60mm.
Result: 35.2mm
